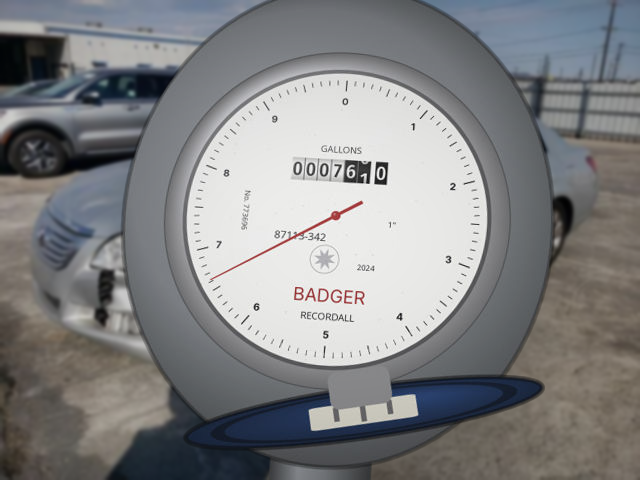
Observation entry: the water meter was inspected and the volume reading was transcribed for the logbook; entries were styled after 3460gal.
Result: 7606.6gal
